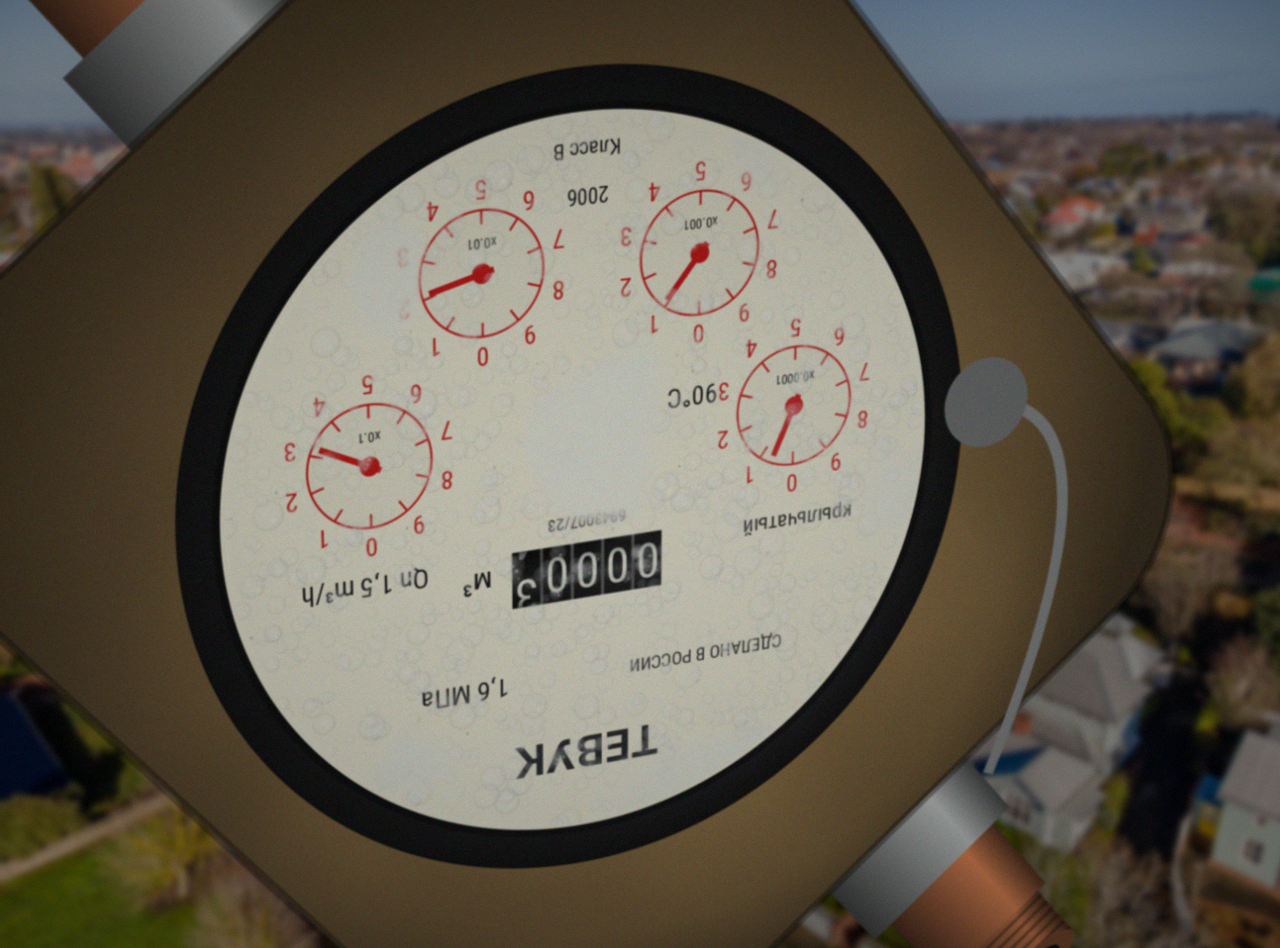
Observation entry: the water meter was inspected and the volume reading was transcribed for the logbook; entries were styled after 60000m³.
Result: 3.3210m³
